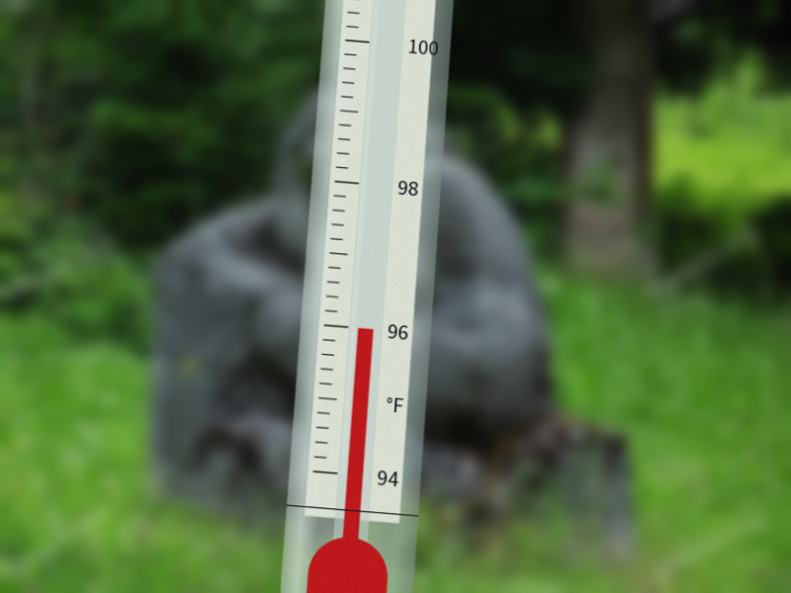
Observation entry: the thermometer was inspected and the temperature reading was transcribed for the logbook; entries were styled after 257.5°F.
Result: 96°F
